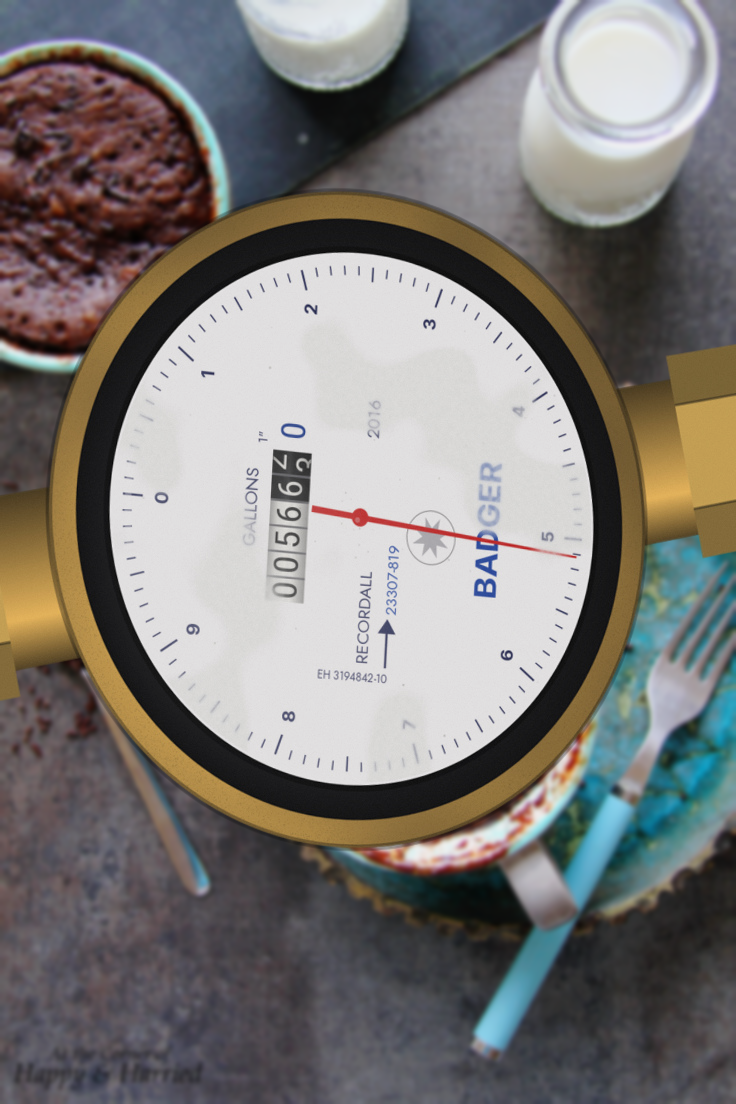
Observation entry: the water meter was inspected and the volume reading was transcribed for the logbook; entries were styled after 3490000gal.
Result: 56625.1gal
